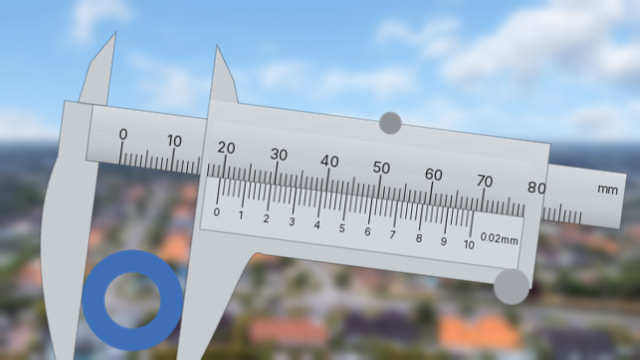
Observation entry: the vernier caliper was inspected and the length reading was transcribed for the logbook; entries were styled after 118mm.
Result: 19.5mm
